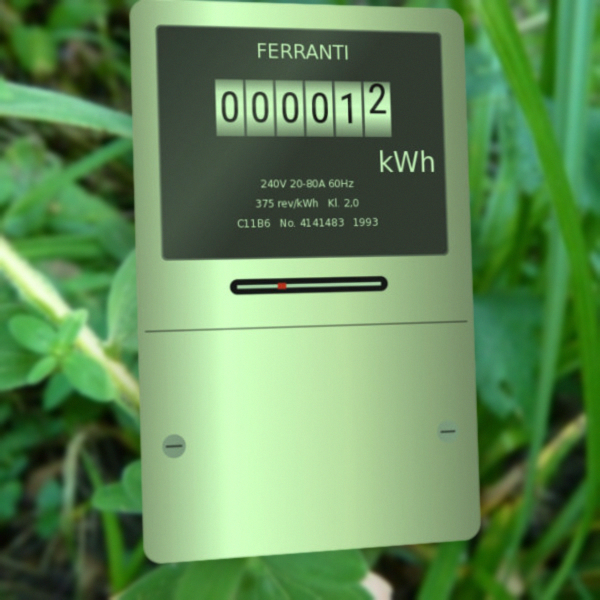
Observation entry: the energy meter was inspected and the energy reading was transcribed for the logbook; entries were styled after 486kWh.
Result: 12kWh
